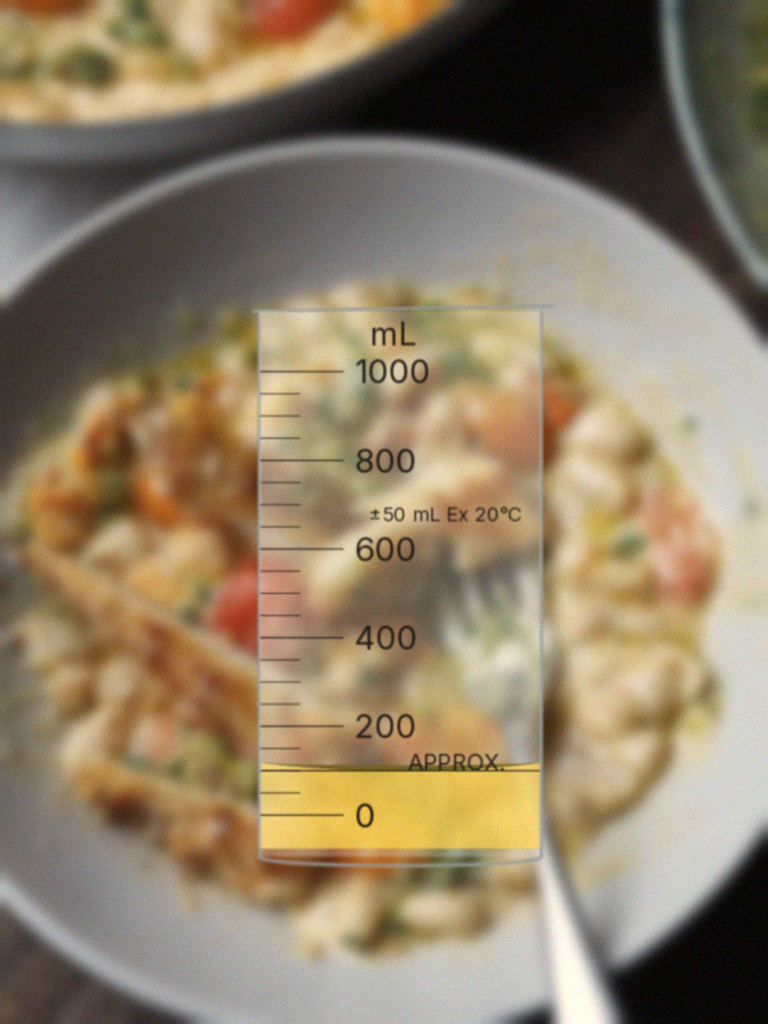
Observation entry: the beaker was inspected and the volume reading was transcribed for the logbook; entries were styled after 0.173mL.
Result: 100mL
